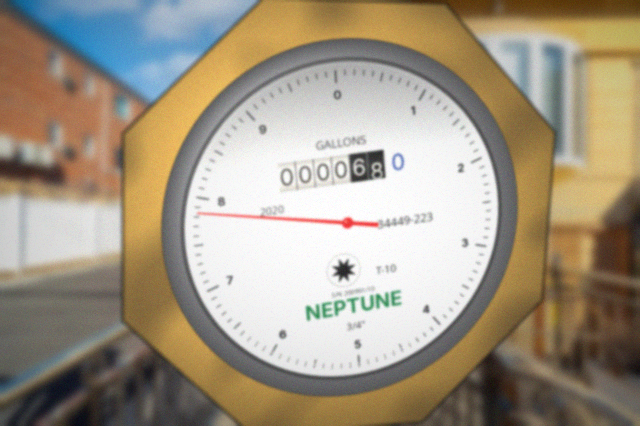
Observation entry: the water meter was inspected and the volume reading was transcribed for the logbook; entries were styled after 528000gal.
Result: 677.8gal
